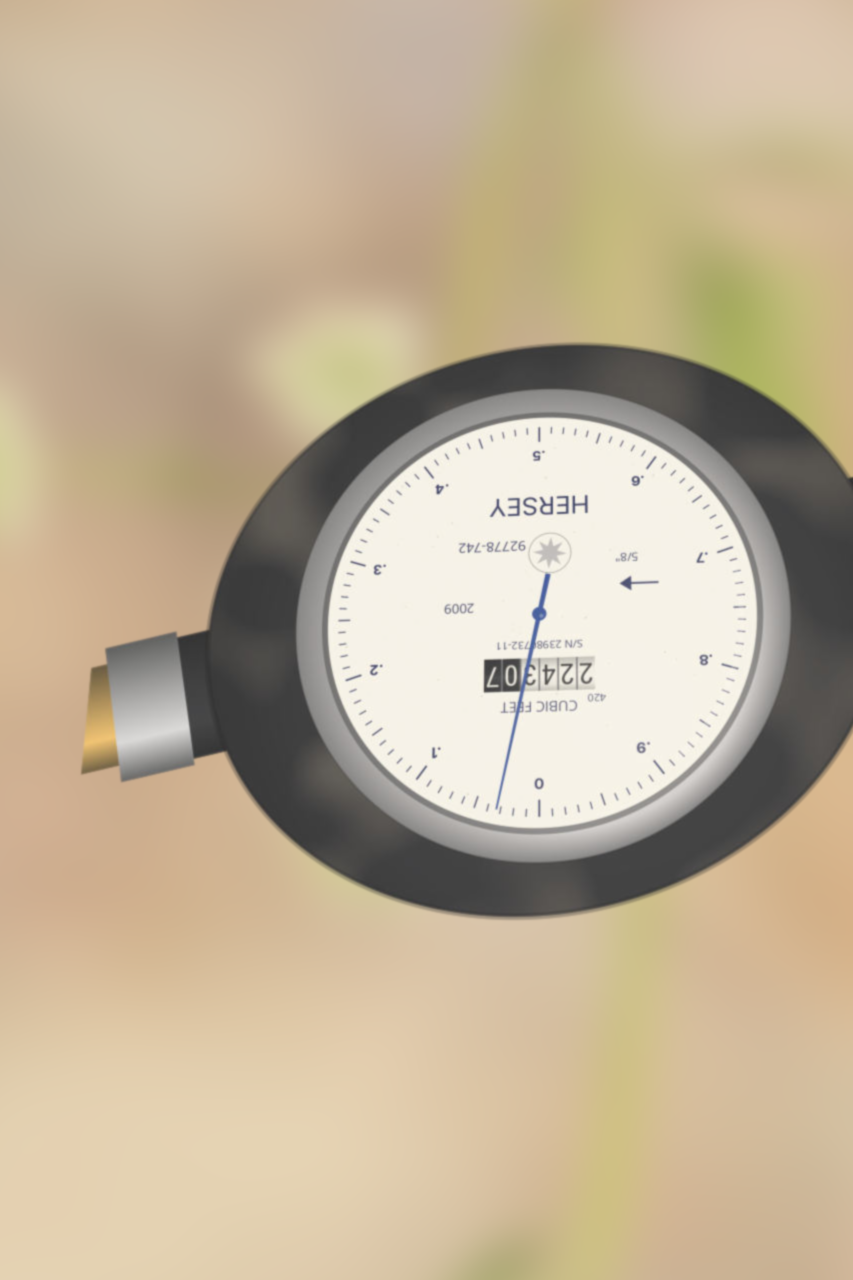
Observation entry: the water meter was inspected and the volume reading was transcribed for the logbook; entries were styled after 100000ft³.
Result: 224307.03ft³
